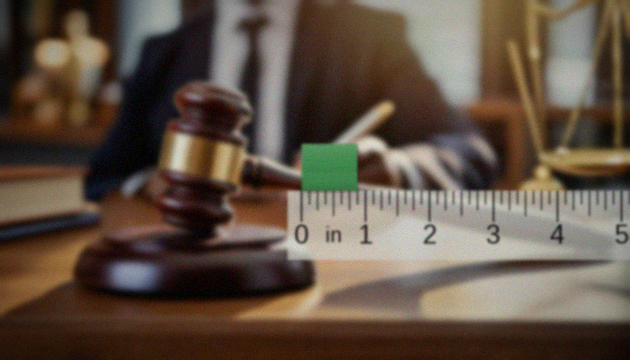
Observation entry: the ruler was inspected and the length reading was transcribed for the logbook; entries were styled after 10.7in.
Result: 0.875in
